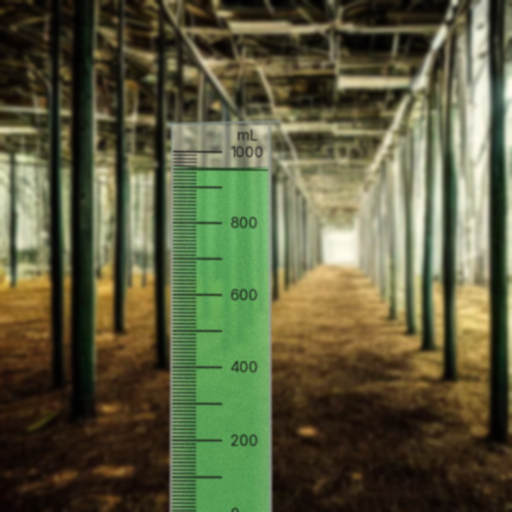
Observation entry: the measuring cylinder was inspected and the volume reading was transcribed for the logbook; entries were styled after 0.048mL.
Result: 950mL
